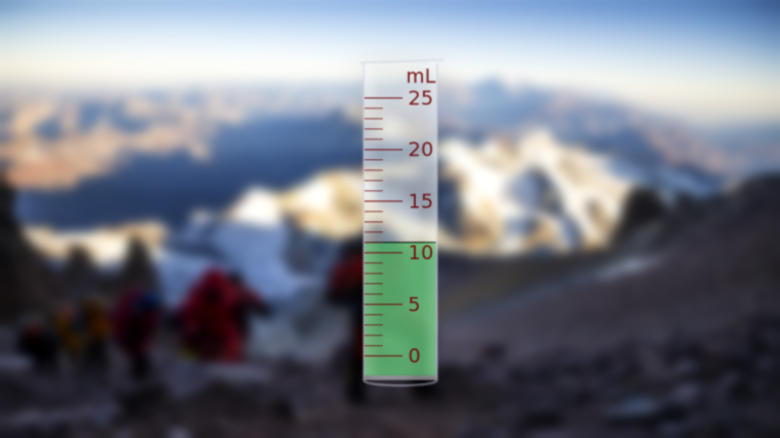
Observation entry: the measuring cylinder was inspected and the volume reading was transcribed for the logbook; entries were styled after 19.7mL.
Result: 11mL
